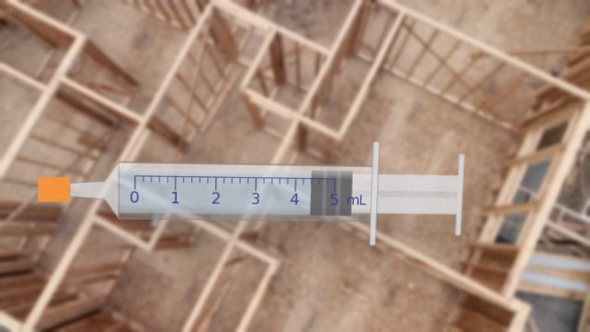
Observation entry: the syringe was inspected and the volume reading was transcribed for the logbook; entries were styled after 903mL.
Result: 4.4mL
